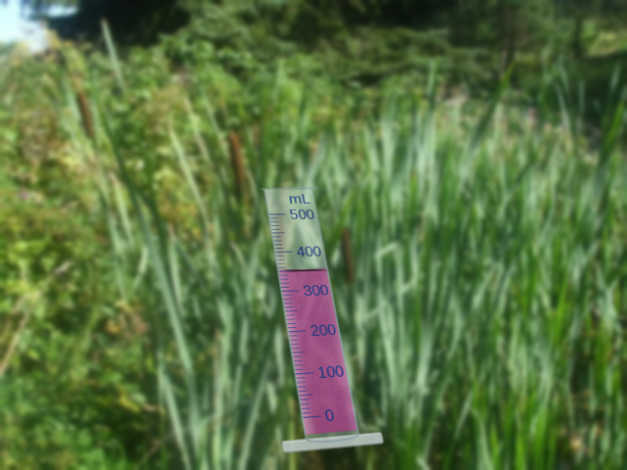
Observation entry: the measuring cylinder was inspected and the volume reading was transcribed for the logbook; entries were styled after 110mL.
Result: 350mL
